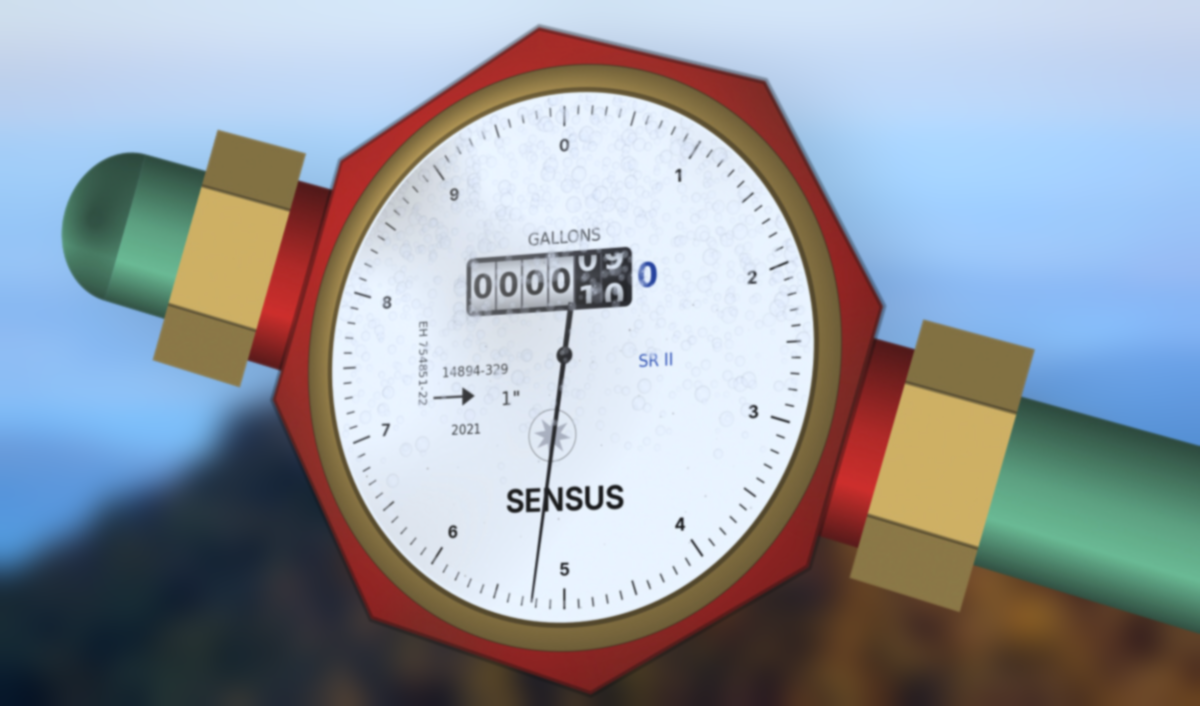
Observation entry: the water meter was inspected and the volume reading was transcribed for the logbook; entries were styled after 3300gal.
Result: 95.2gal
